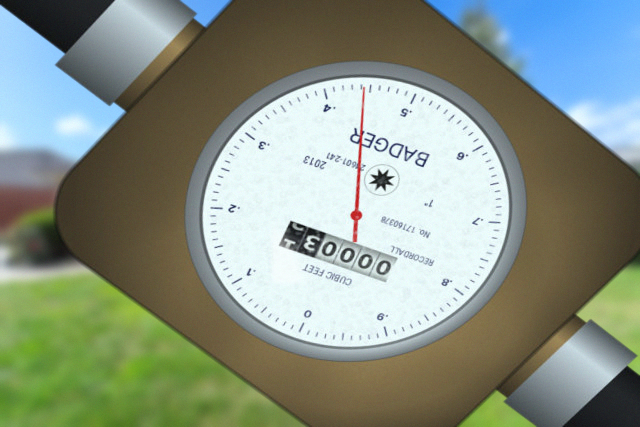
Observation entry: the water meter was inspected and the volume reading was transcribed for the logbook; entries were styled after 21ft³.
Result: 31.44ft³
